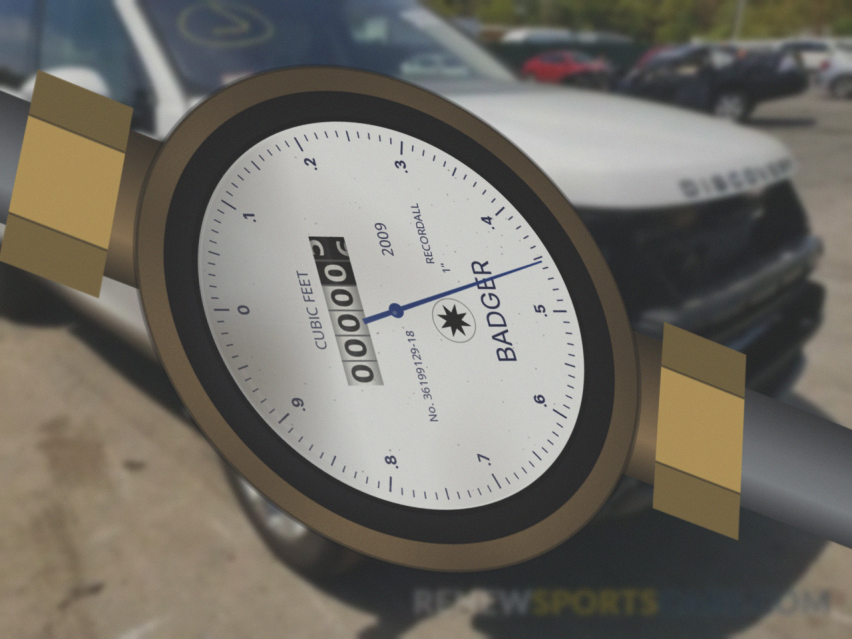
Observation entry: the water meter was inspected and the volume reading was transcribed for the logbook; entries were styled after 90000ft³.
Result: 5.45ft³
